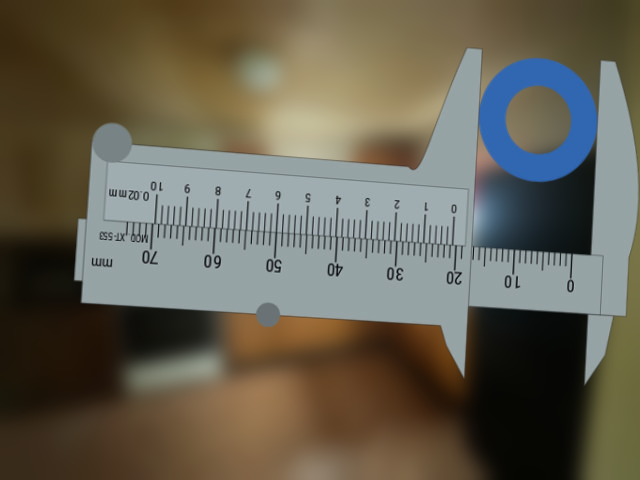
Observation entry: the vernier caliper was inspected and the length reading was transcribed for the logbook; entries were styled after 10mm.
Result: 20.6mm
